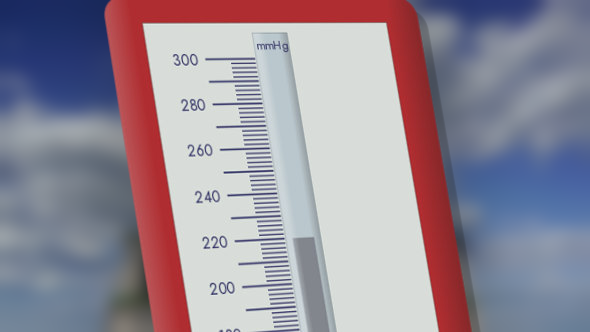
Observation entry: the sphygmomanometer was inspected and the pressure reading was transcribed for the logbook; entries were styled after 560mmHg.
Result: 220mmHg
